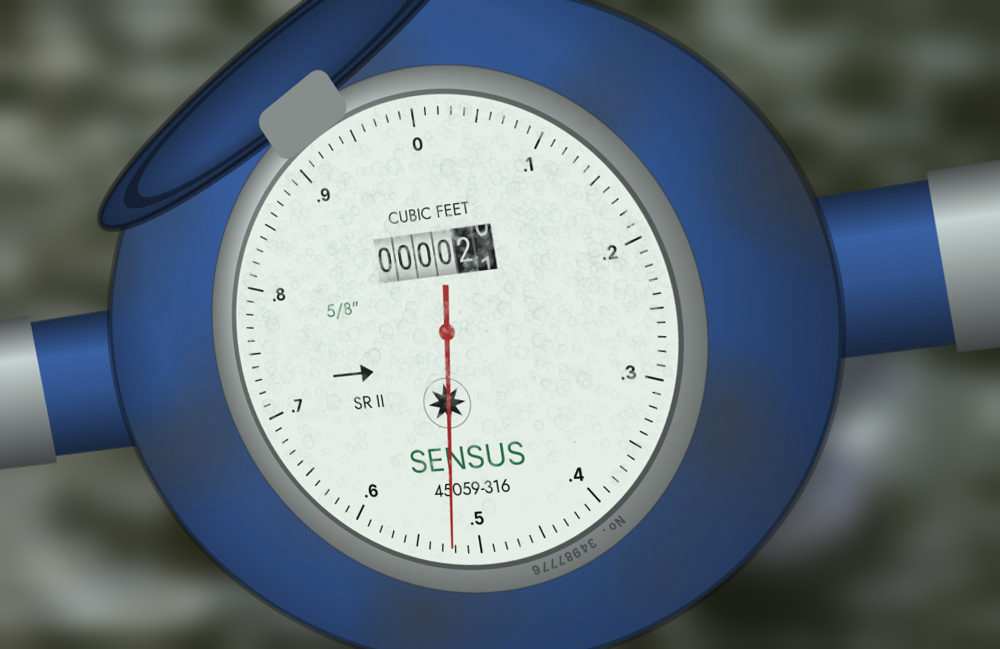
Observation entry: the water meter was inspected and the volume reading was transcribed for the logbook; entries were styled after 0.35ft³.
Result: 20.52ft³
